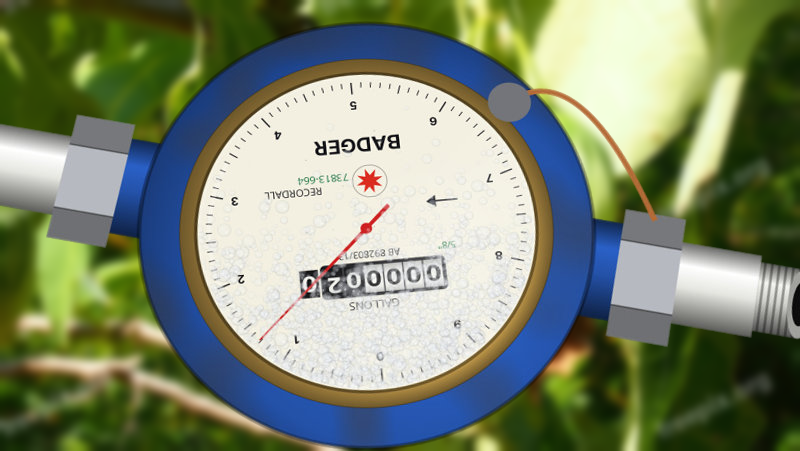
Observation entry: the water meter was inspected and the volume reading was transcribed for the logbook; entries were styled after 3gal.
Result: 21.3gal
